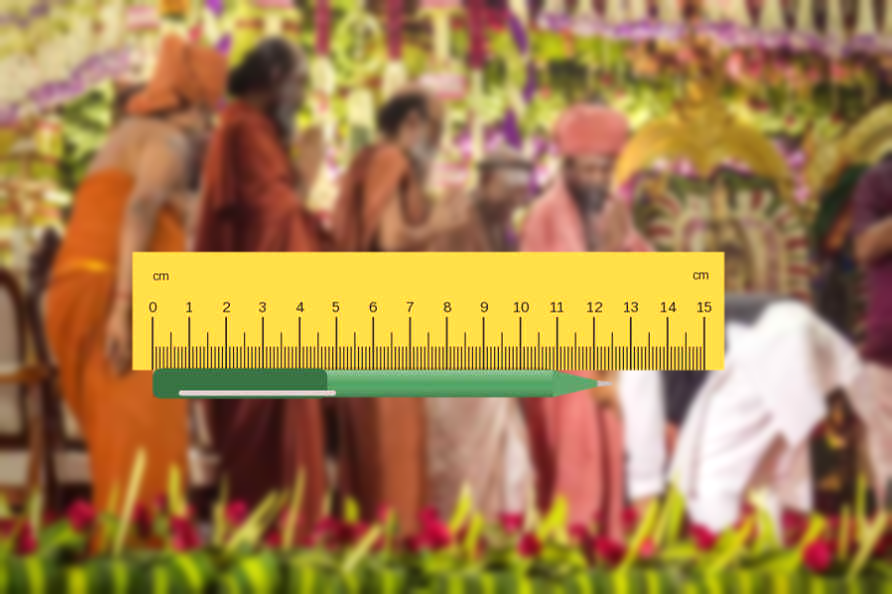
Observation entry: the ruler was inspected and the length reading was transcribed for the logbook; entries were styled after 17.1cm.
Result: 12.5cm
